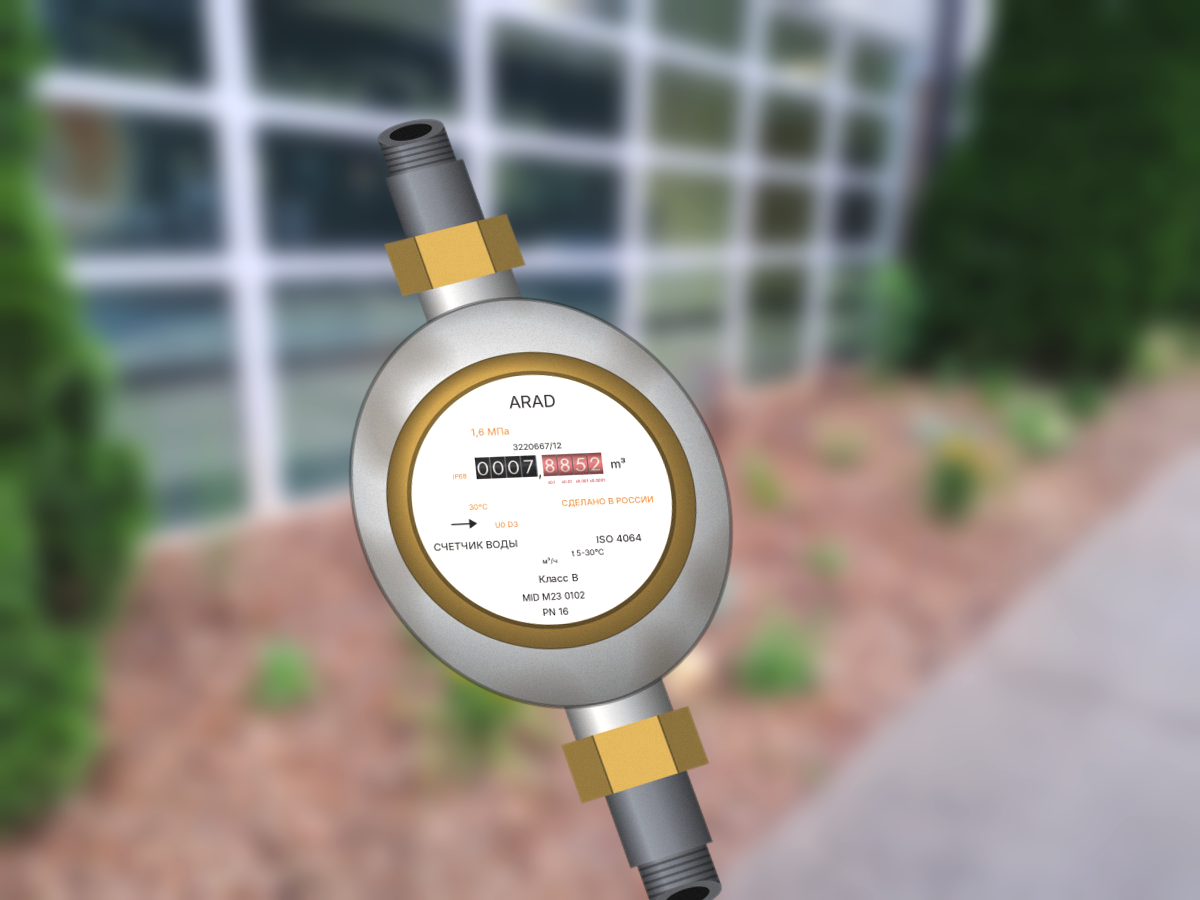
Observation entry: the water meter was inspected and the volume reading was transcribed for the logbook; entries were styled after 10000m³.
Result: 7.8852m³
